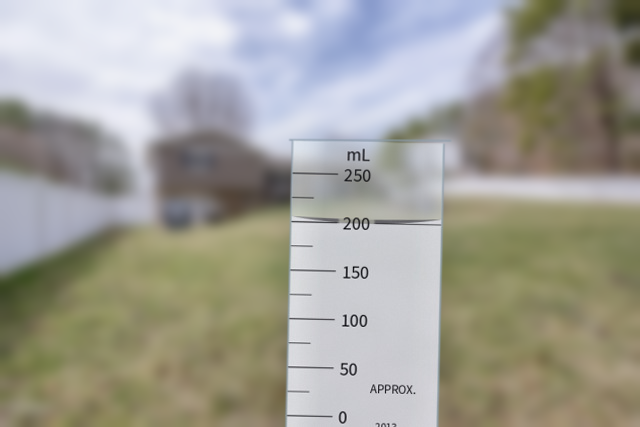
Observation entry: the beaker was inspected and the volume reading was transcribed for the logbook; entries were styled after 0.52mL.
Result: 200mL
